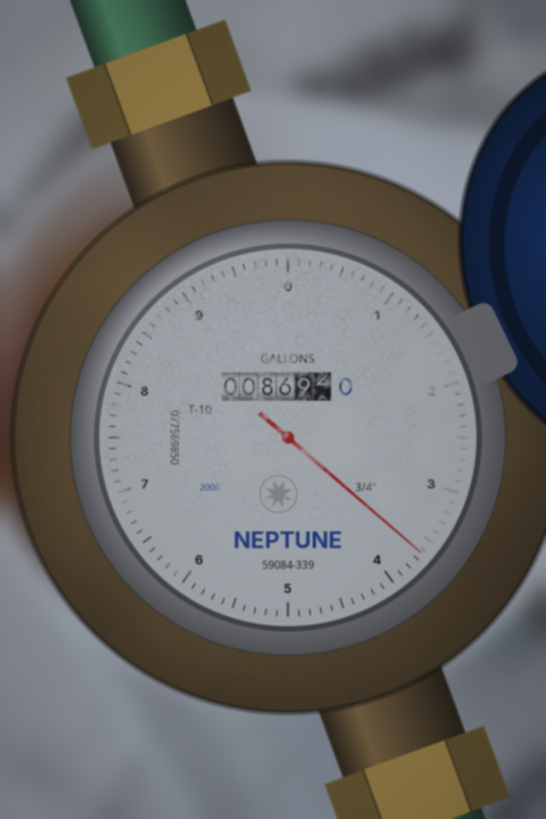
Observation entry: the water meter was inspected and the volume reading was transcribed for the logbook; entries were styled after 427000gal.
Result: 86923.6gal
